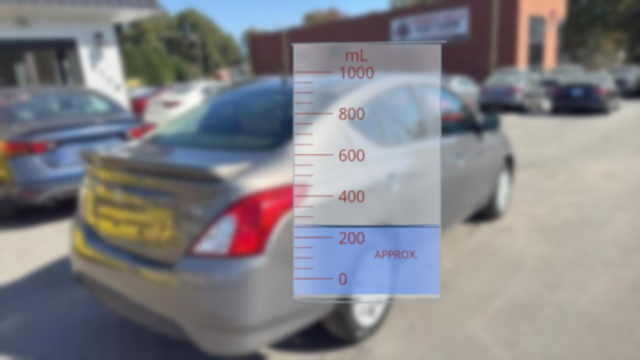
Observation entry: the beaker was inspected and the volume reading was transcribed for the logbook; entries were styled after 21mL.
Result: 250mL
